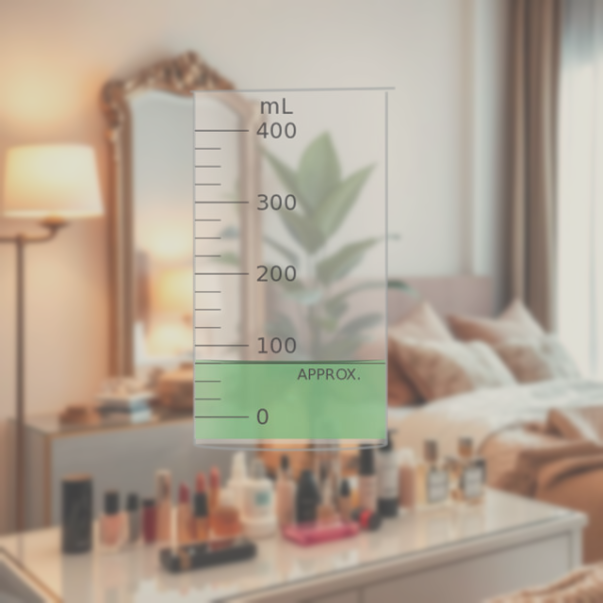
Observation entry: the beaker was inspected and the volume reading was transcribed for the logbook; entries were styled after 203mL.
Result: 75mL
